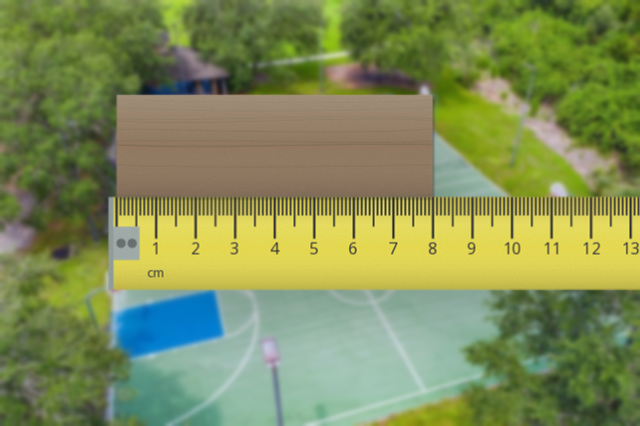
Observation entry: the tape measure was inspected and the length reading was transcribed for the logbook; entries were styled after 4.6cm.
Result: 8cm
